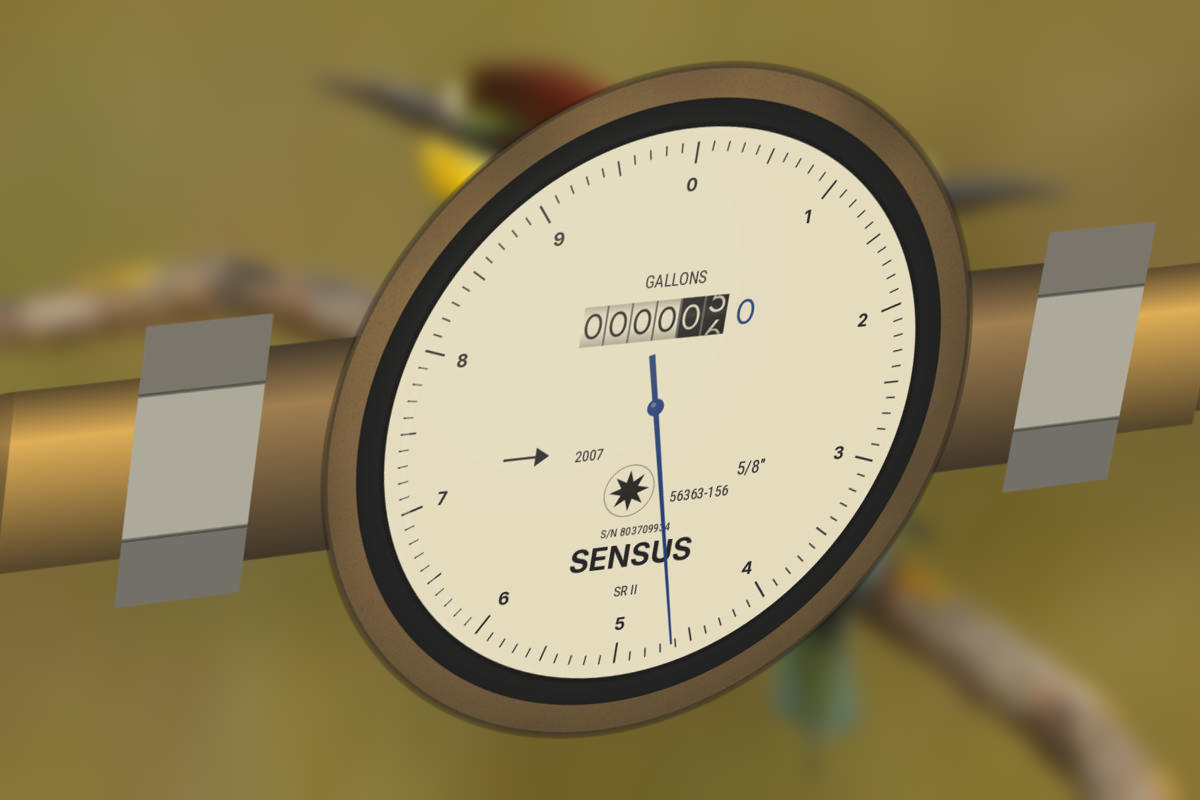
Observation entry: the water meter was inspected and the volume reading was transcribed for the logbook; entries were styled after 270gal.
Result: 54.6gal
